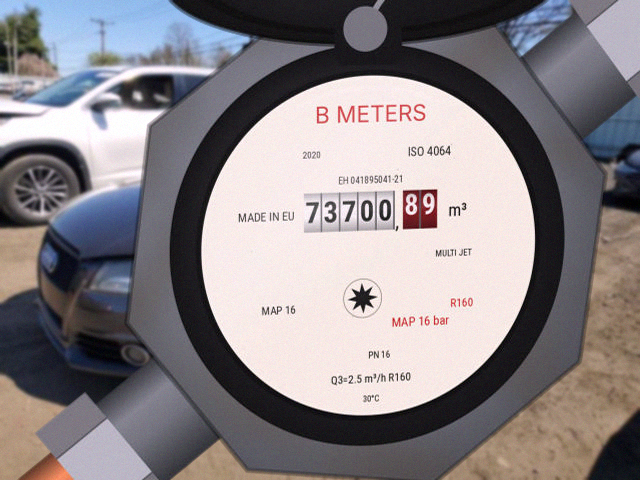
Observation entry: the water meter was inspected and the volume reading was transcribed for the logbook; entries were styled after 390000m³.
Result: 73700.89m³
